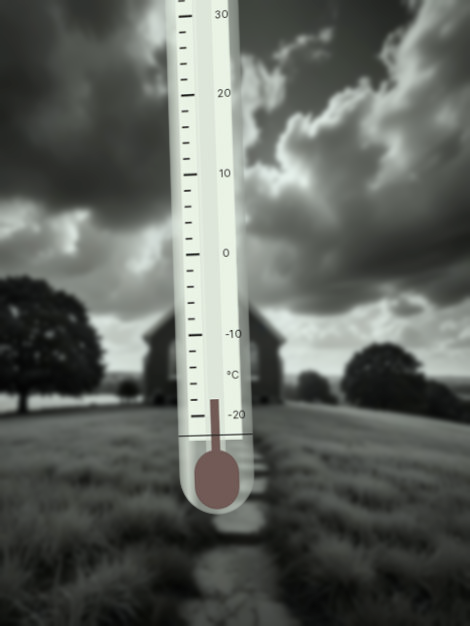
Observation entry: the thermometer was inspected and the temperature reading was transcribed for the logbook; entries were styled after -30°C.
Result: -18°C
